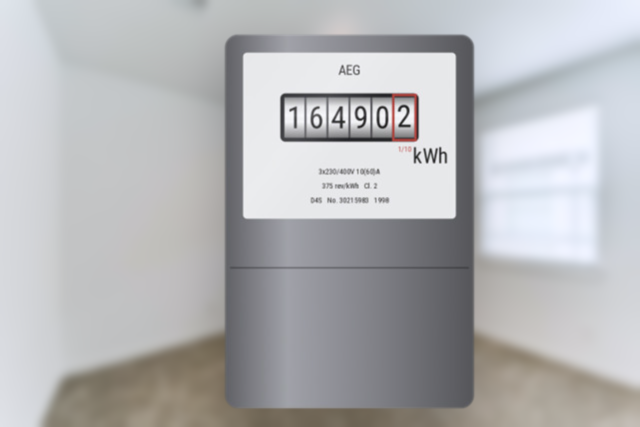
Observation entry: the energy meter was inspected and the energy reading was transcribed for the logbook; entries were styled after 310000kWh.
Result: 16490.2kWh
